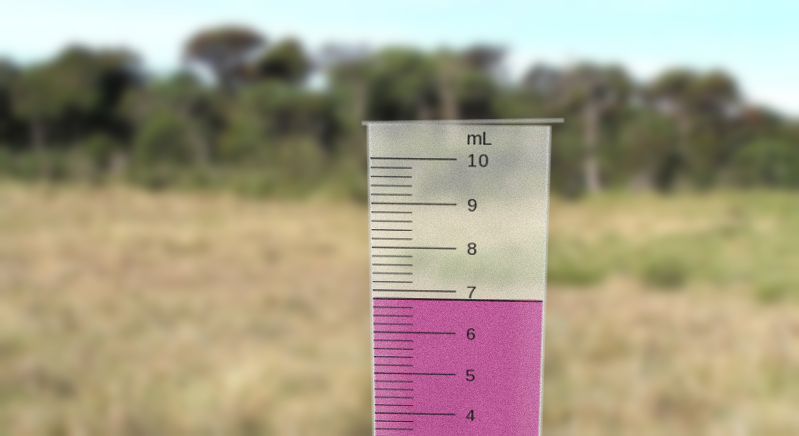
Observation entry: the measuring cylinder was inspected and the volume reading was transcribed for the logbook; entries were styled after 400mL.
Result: 6.8mL
